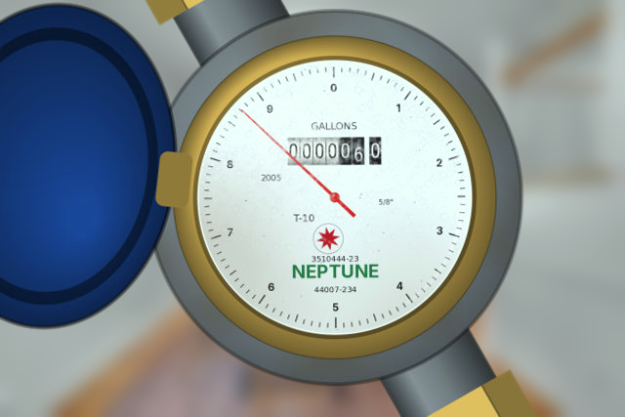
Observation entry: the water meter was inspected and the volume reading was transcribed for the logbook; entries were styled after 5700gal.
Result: 58.7gal
